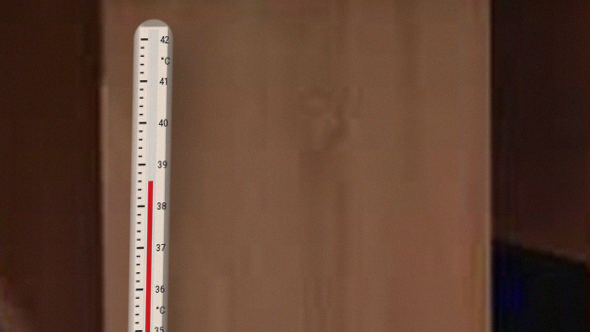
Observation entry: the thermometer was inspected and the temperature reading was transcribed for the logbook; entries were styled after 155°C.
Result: 38.6°C
